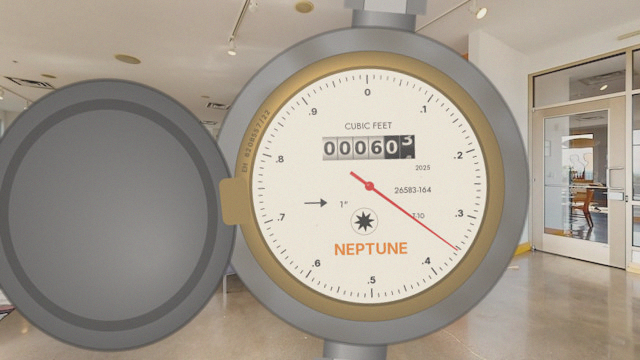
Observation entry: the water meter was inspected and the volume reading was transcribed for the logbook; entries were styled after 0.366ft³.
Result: 603.35ft³
